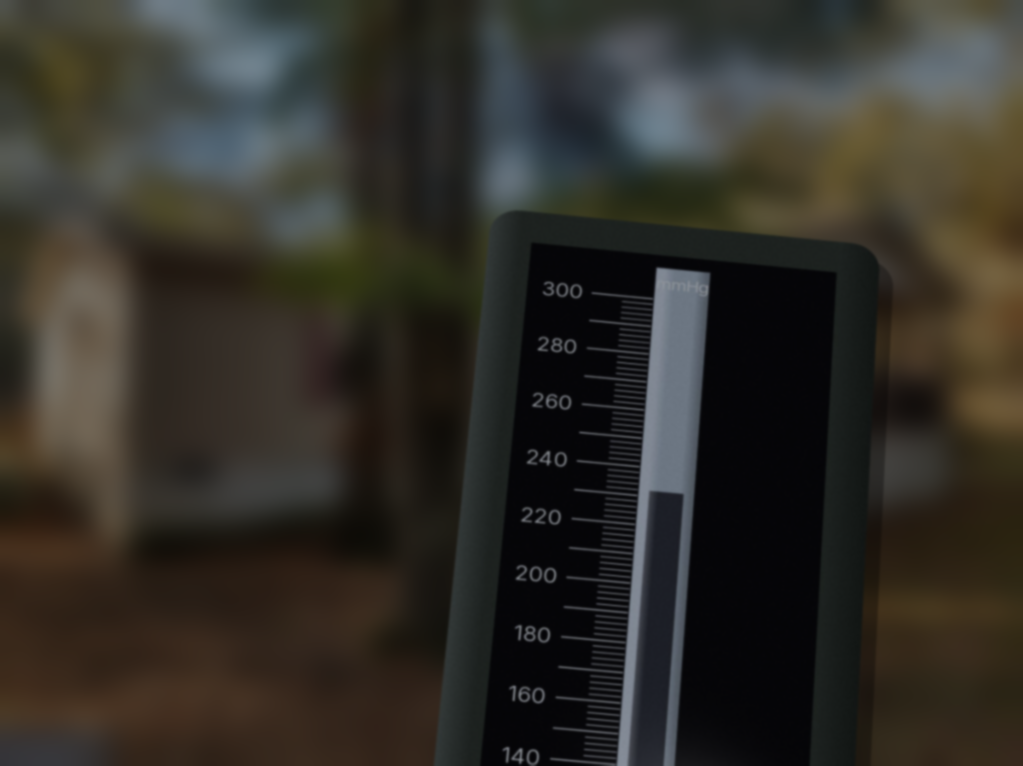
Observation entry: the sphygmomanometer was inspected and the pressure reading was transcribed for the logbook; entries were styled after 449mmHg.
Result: 232mmHg
